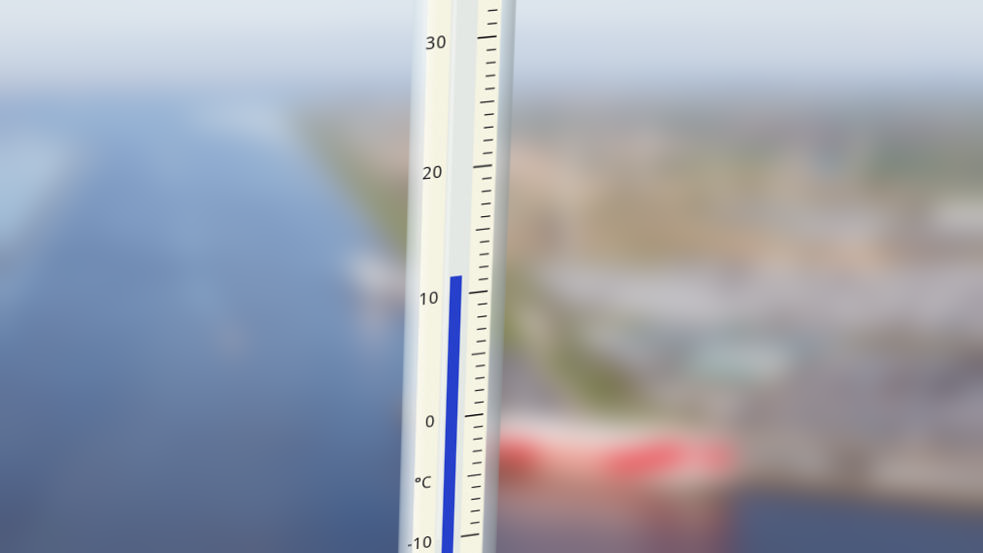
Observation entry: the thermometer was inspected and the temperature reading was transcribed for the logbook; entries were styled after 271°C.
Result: 11.5°C
